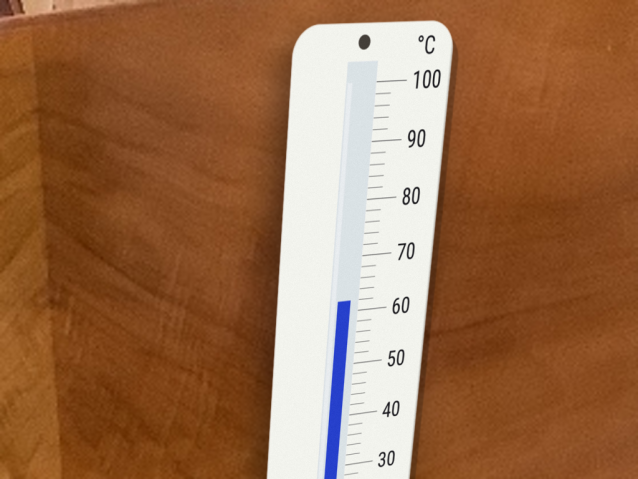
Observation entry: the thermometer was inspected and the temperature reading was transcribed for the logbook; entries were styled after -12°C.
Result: 62°C
